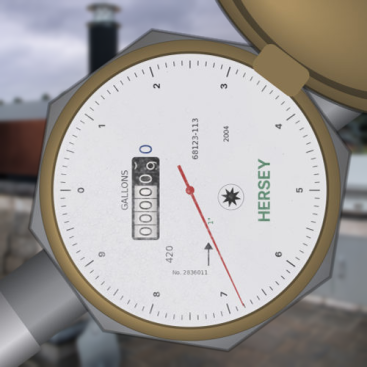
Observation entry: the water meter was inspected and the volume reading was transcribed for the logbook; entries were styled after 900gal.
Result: 86.8gal
